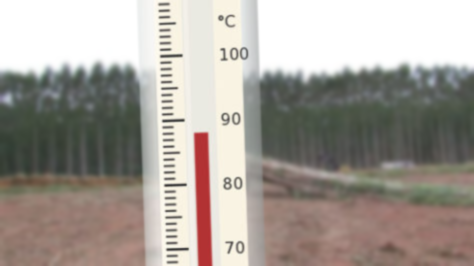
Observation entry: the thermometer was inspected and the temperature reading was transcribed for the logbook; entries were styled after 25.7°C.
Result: 88°C
